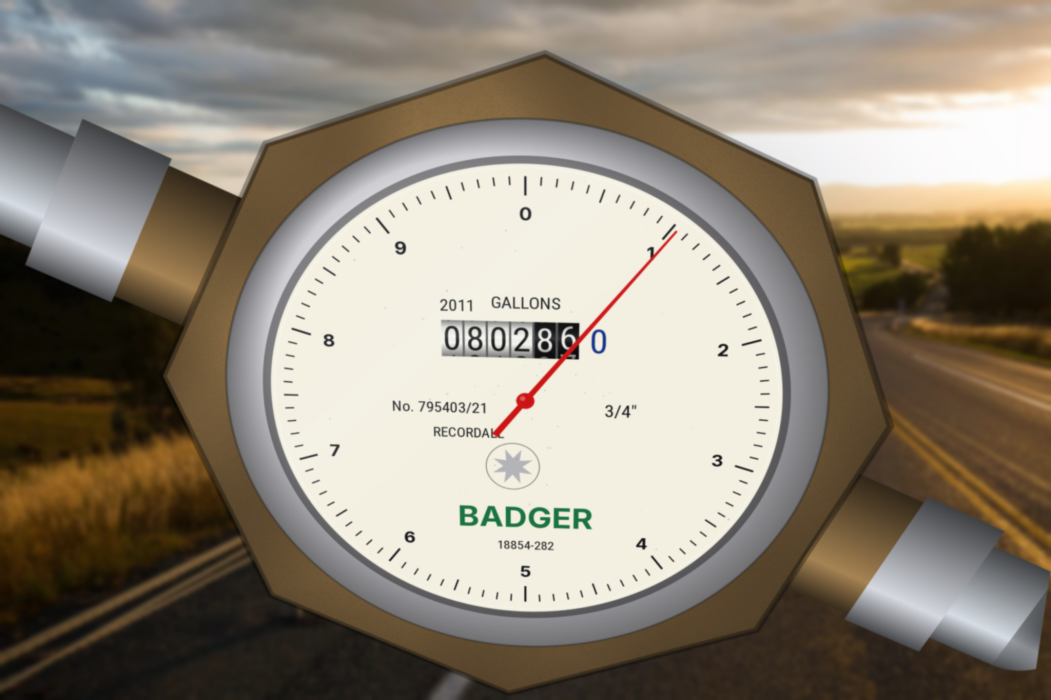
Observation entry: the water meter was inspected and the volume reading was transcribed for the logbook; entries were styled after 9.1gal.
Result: 802861.0gal
